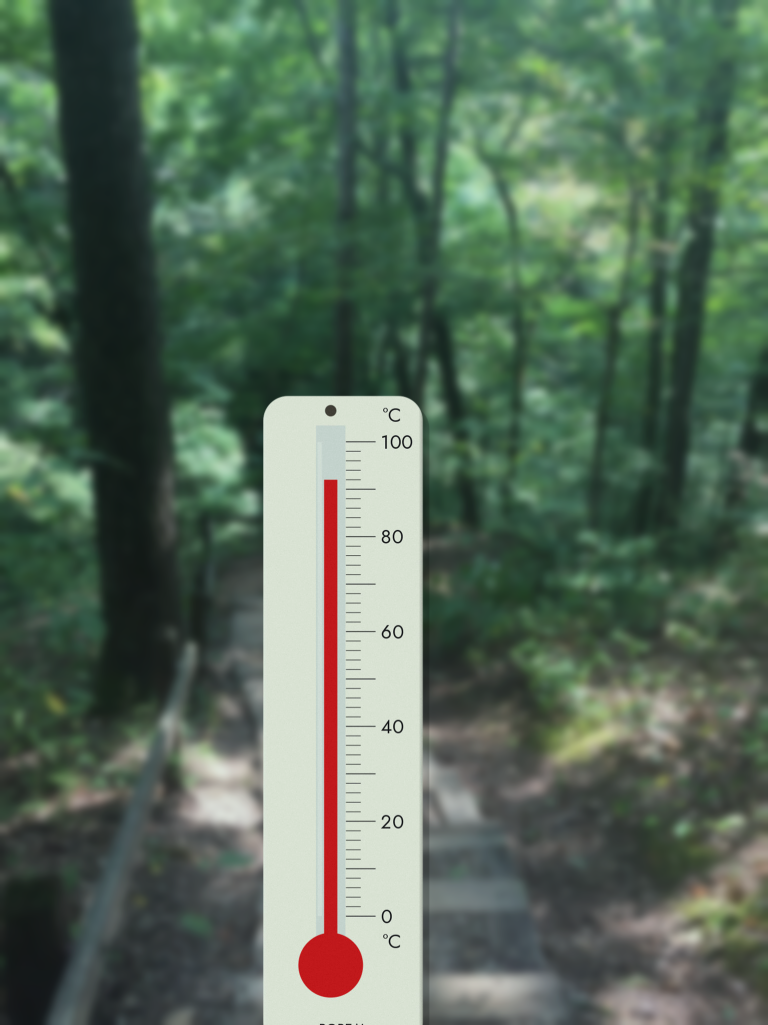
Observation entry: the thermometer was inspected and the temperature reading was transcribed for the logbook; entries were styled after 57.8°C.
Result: 92°C
